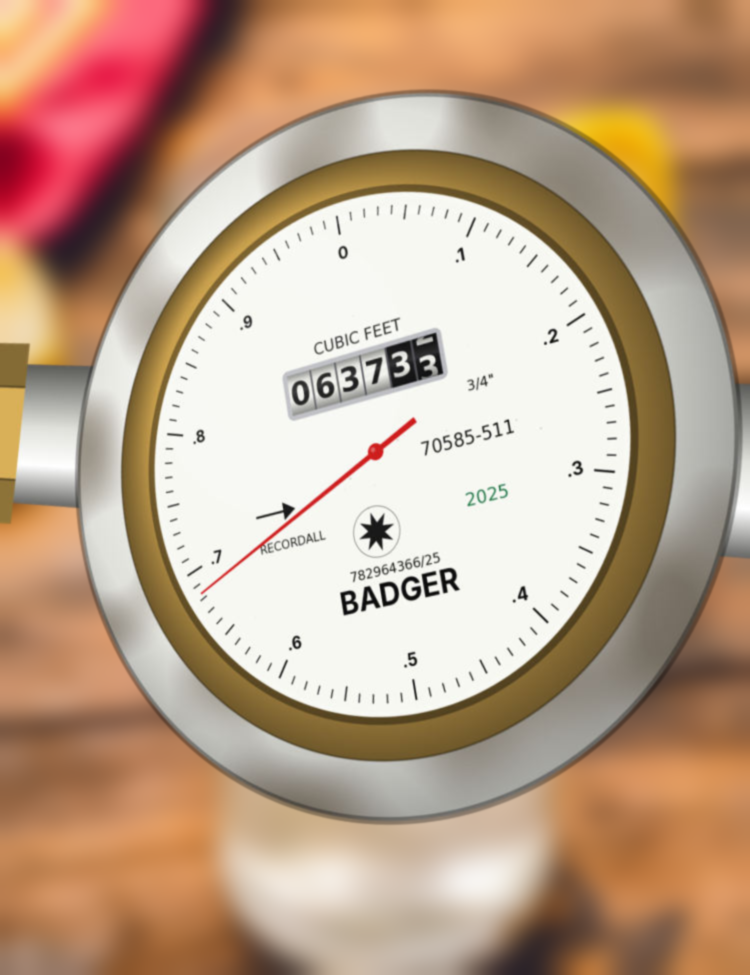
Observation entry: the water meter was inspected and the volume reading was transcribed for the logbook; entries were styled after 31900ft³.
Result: 63732.68ft³
